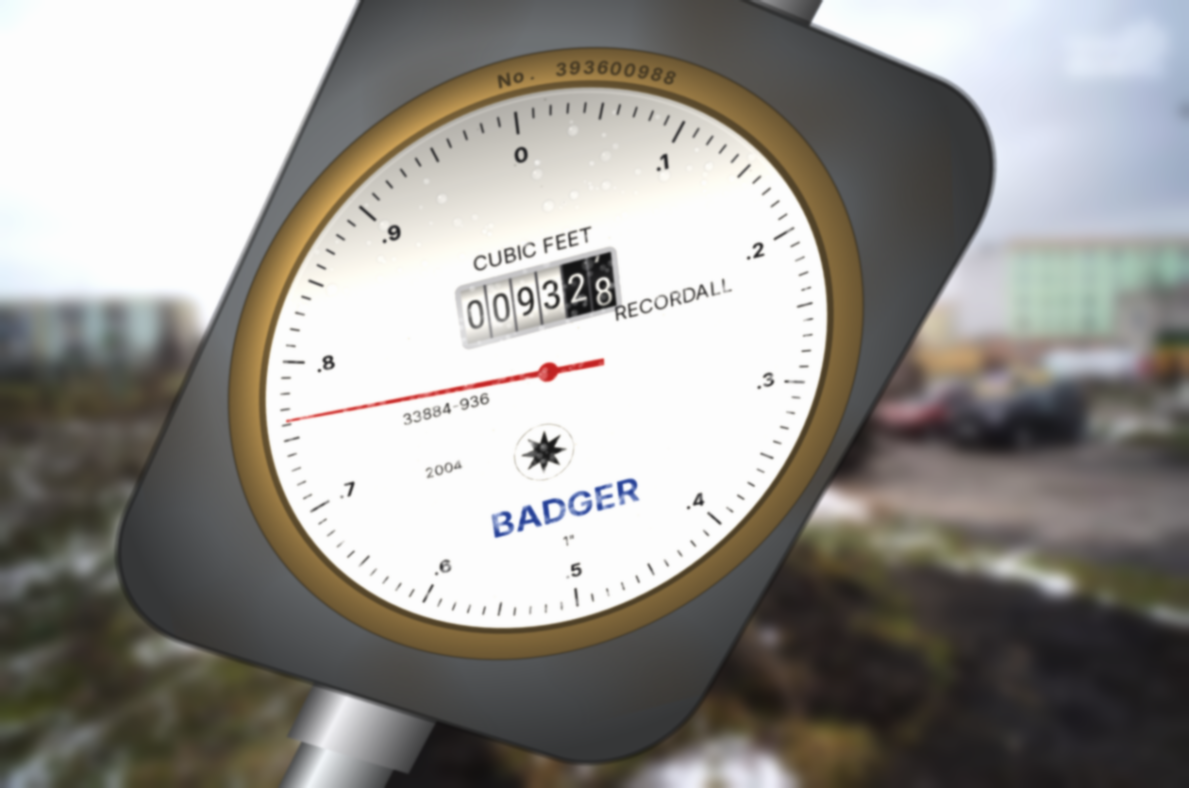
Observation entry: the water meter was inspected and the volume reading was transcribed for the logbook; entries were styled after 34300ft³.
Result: 9327.76ft³
